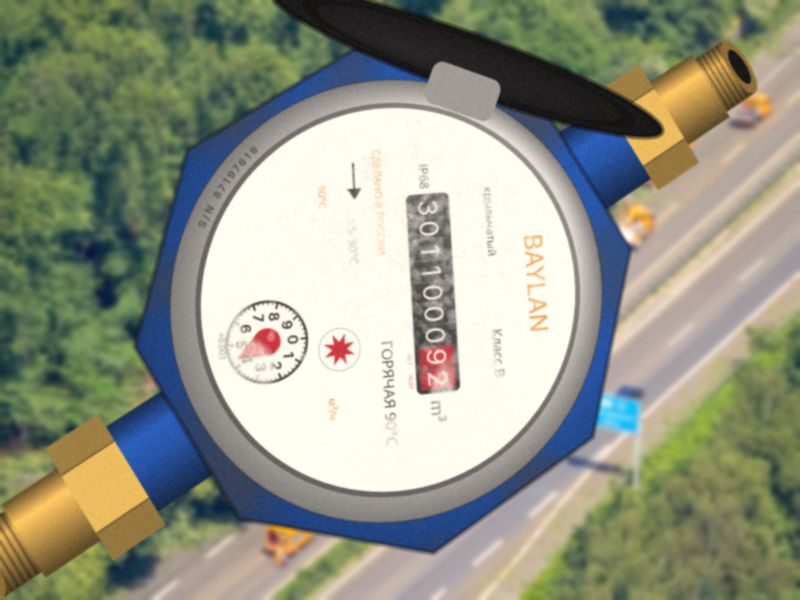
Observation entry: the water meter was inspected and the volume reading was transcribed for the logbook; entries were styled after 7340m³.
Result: 3011000.924m³
